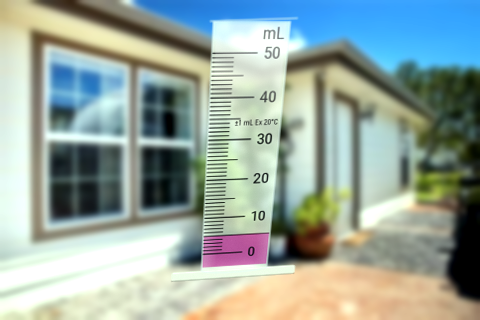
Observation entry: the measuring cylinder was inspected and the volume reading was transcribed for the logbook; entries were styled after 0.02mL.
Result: 5mL
